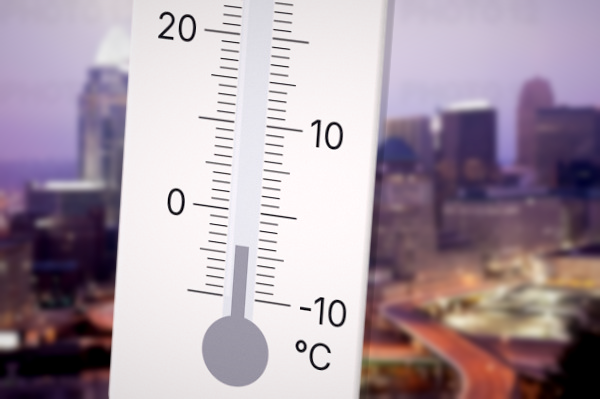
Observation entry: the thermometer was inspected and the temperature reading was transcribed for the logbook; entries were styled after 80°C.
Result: -4°C
